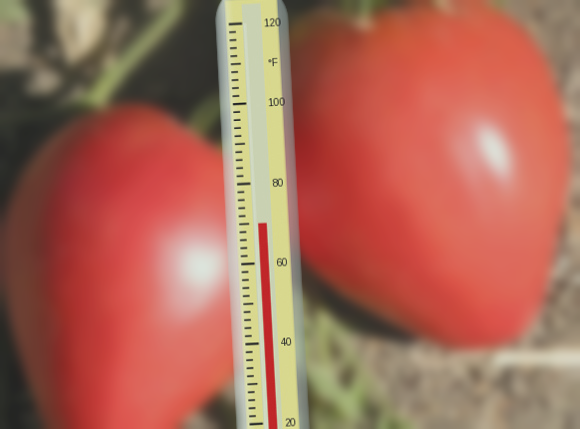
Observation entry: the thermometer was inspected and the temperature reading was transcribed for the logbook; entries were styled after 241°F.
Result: 70°F
